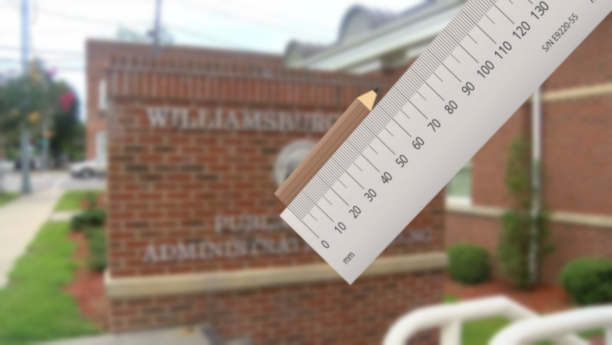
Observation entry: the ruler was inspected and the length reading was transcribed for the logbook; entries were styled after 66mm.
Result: 65mm
